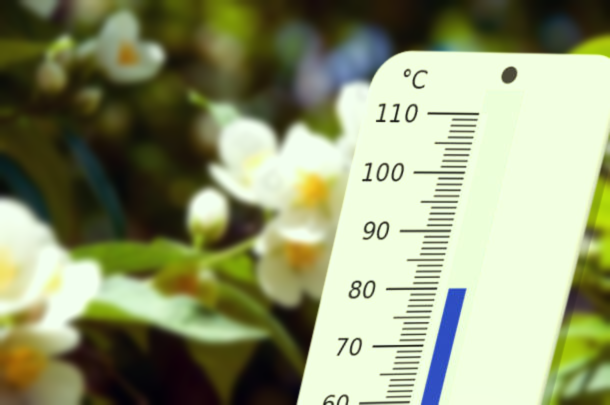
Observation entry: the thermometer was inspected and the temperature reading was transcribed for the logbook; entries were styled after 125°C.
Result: 80°C
